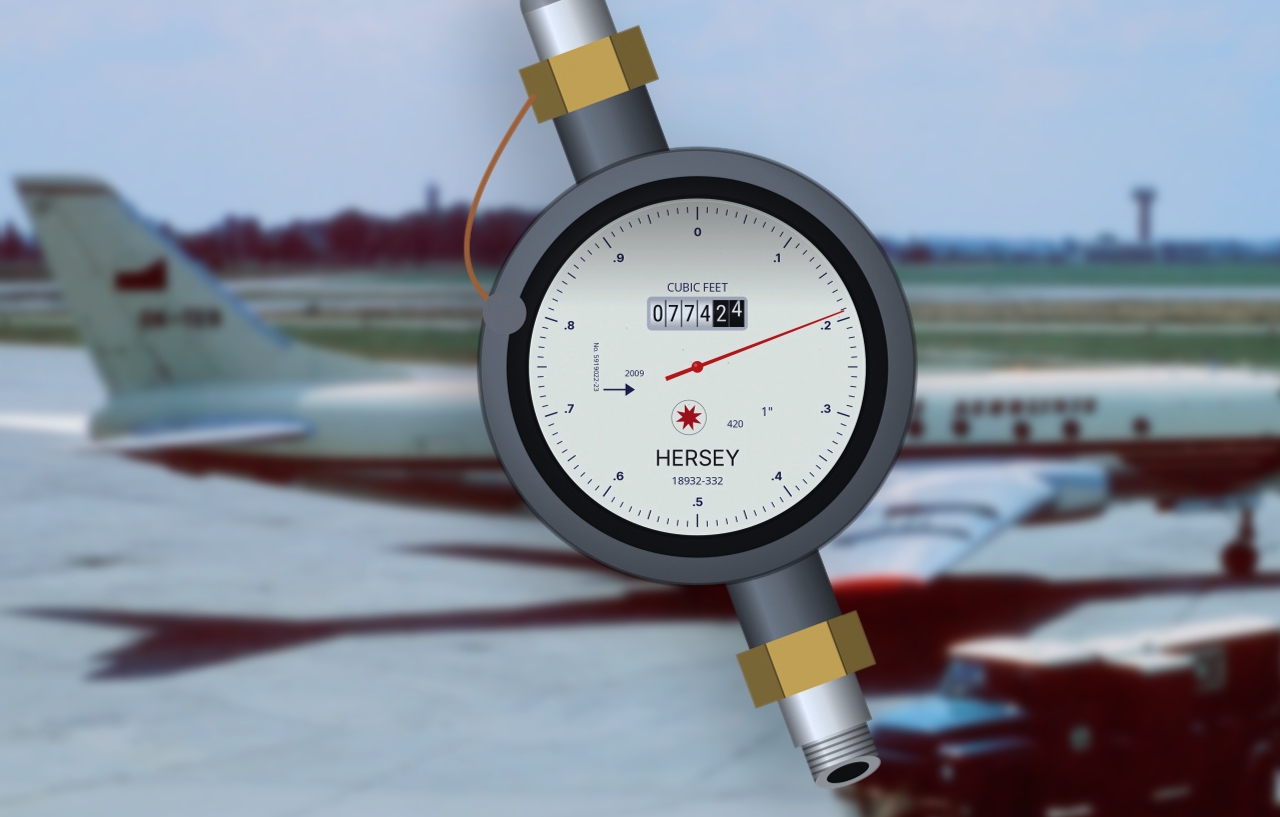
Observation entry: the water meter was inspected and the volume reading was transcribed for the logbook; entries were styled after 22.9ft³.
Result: 77424.19ft³
